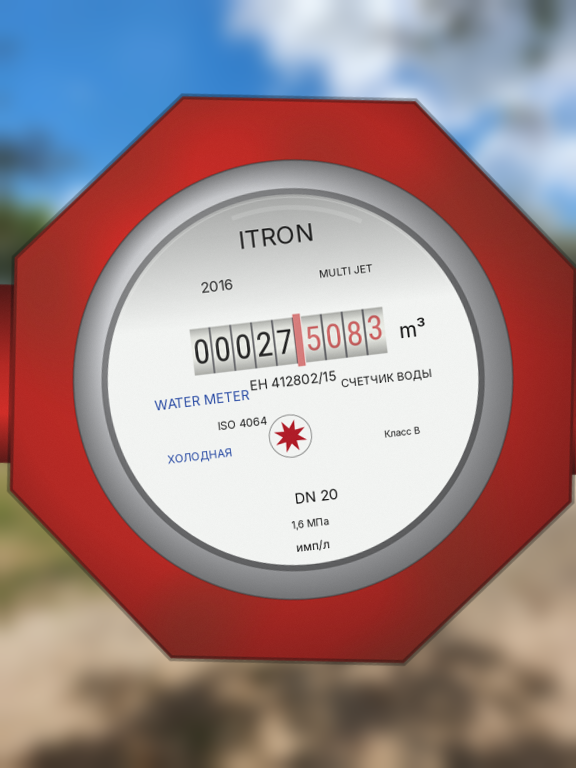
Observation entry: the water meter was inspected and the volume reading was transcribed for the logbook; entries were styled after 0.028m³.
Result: 27.5083m³
